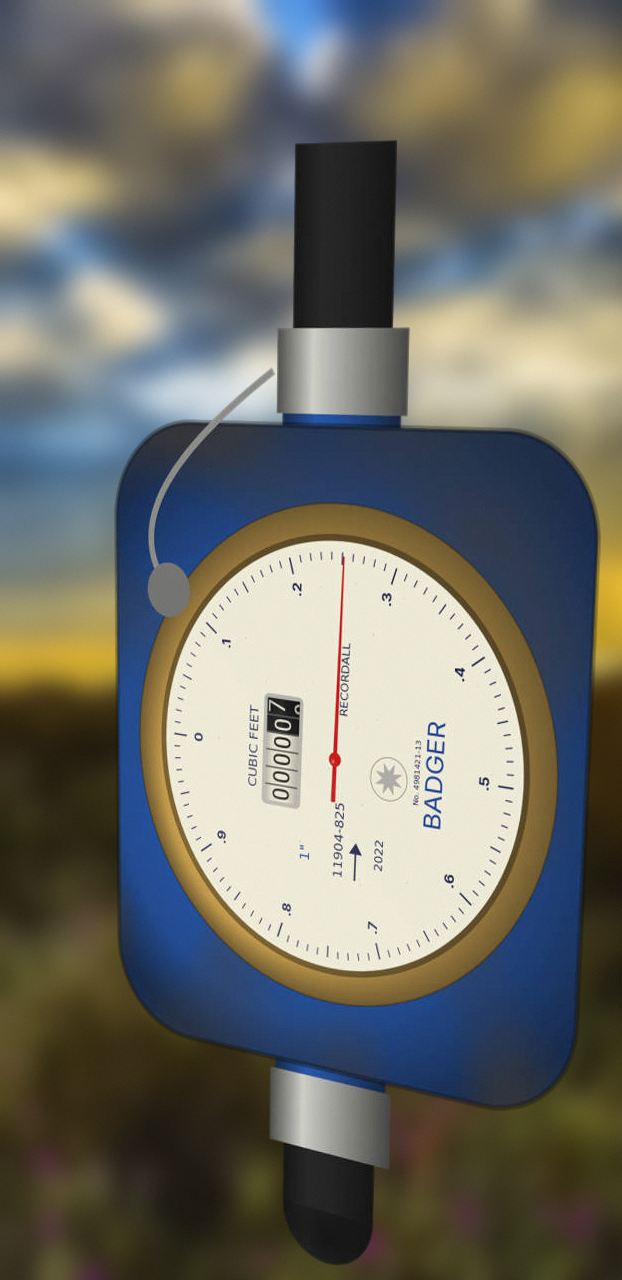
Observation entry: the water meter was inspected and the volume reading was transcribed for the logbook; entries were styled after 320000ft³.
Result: 7.25ft³
